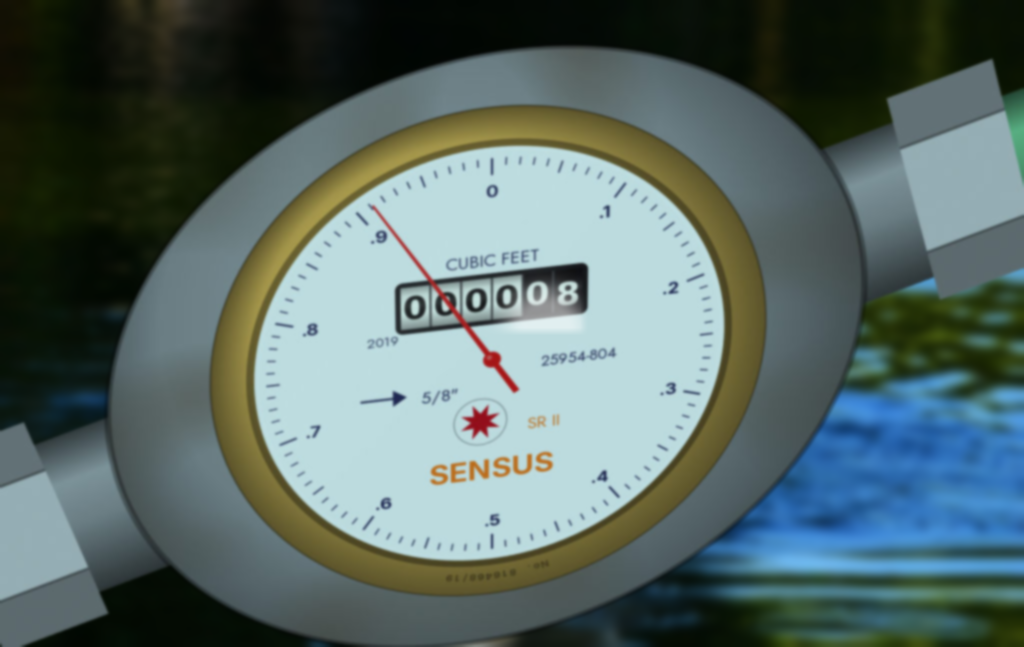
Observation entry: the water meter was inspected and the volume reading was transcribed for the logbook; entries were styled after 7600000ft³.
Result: 7.91ft³
